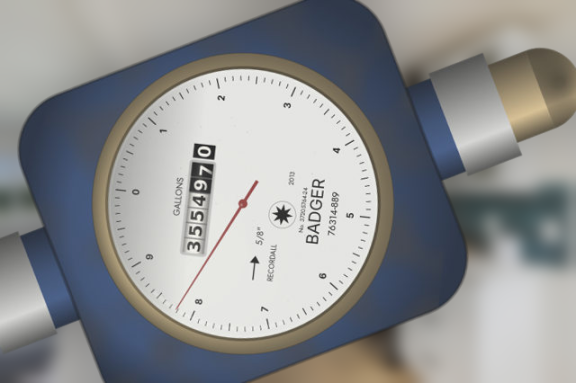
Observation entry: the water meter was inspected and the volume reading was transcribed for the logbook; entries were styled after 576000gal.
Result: 3554968.2gal
